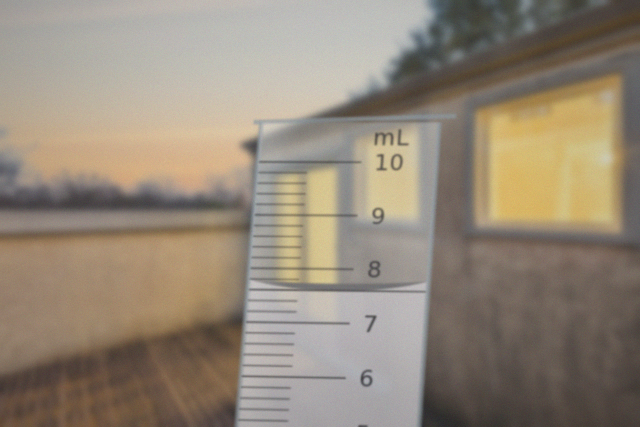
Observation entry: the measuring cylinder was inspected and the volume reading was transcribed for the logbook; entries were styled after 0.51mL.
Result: 7.6mL
